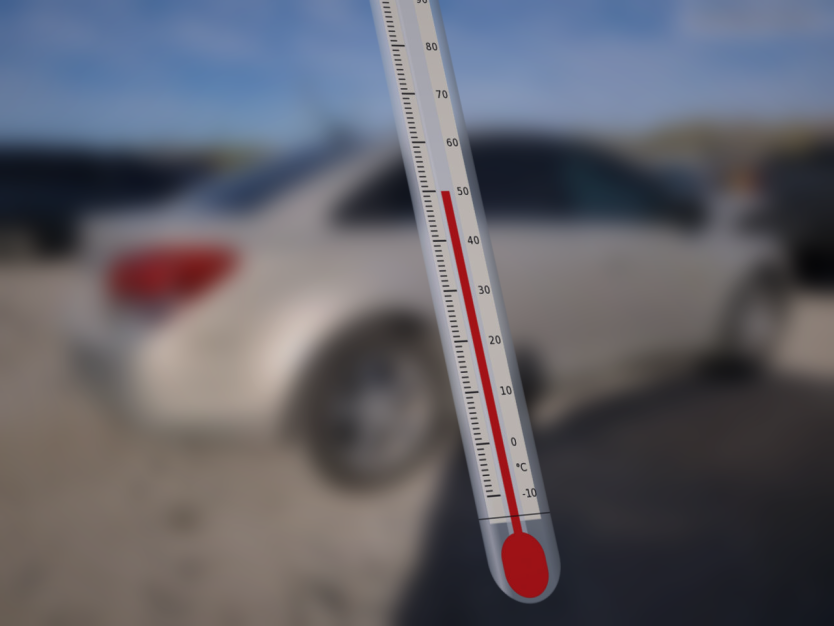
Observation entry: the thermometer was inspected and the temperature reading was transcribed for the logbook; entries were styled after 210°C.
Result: 50°C
